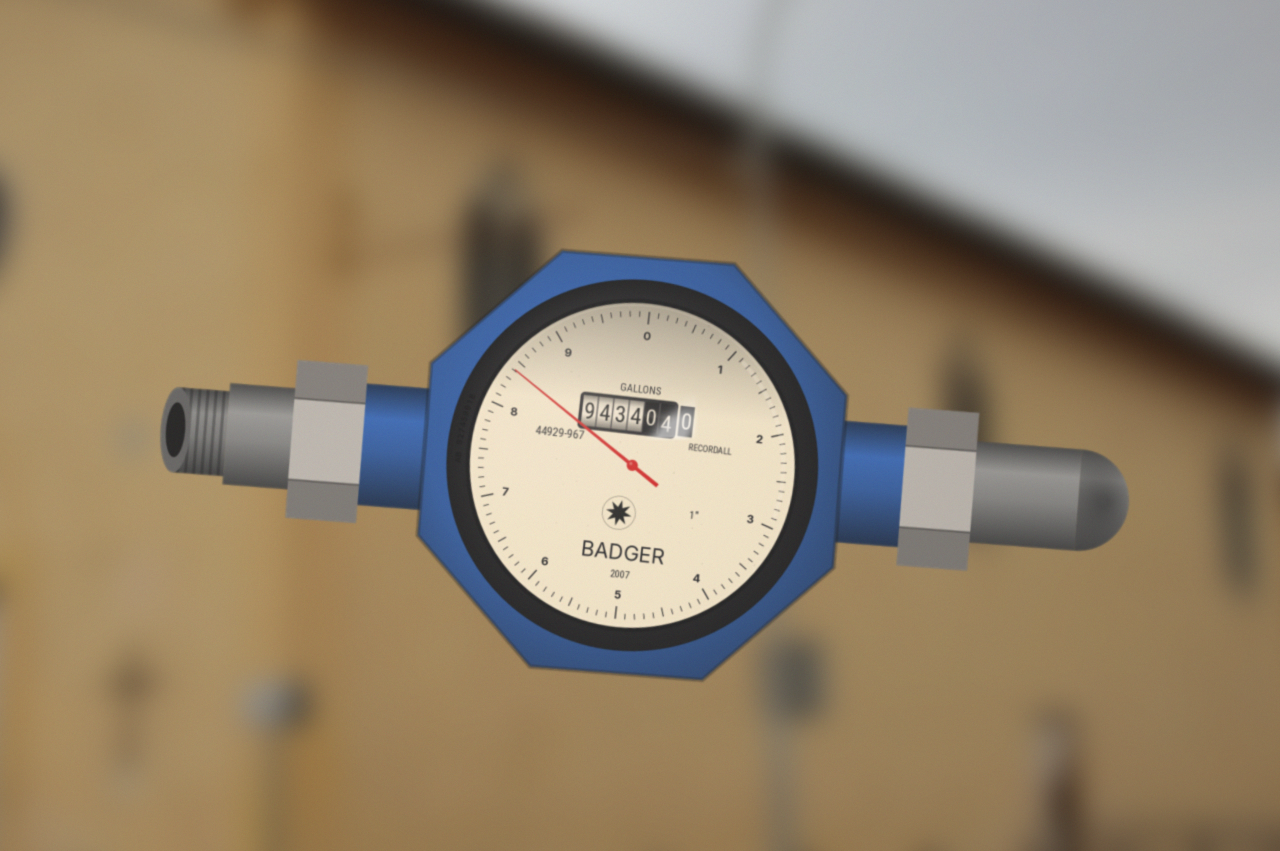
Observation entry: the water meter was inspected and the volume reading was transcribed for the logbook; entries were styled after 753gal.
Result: 9434038.4gal
